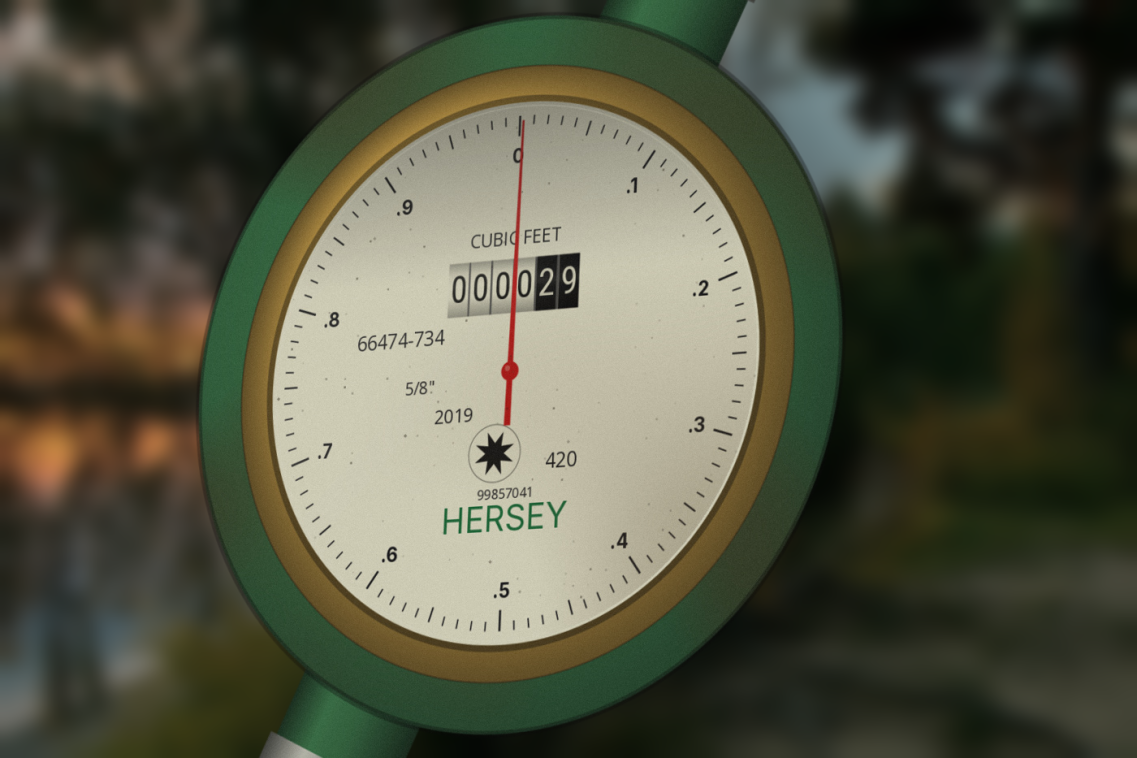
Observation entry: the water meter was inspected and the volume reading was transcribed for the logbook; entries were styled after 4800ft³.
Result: 29.00ft³
